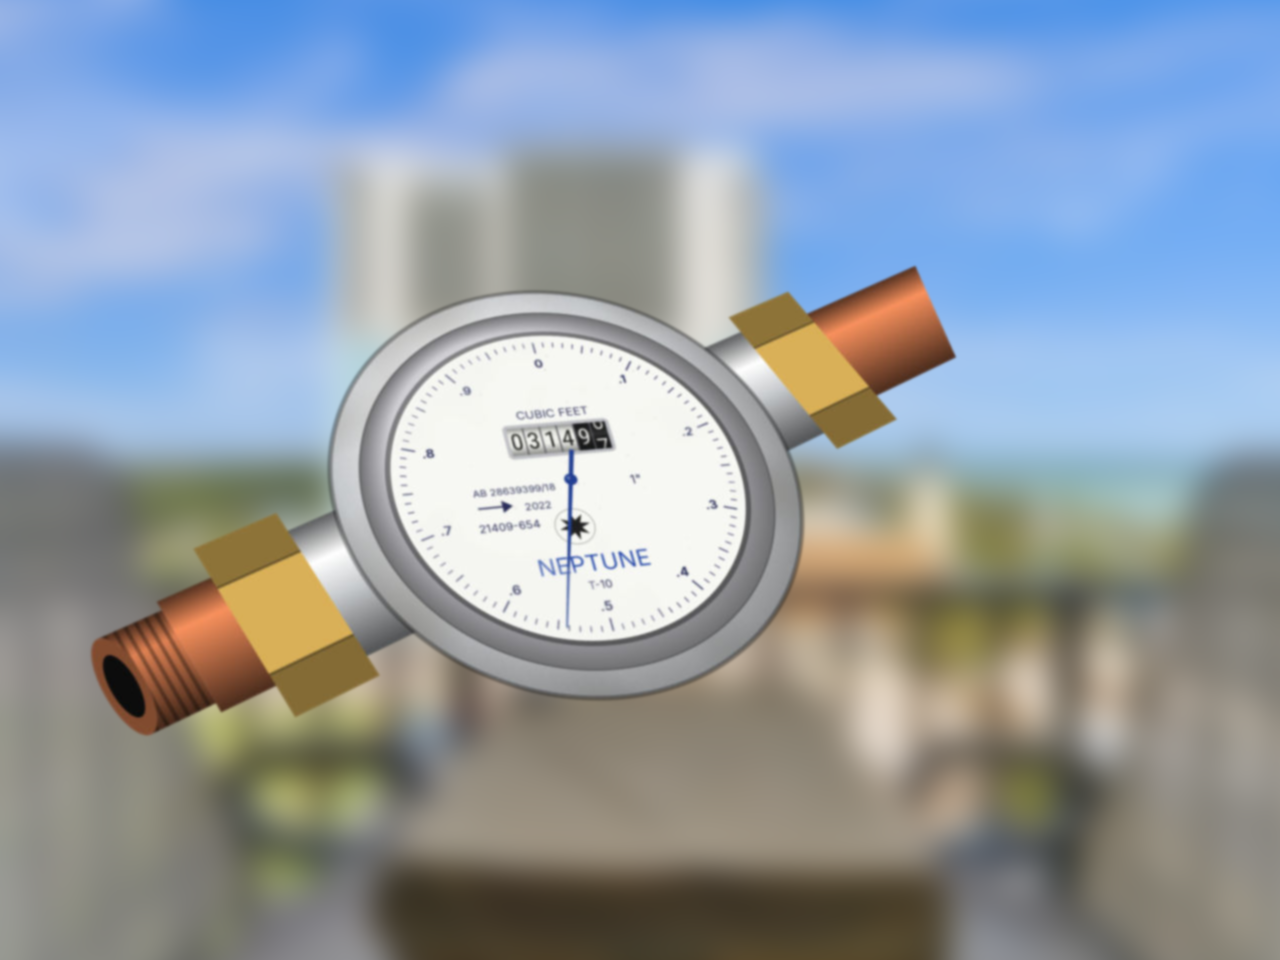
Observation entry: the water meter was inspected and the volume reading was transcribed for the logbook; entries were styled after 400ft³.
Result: 31496.54ft³
